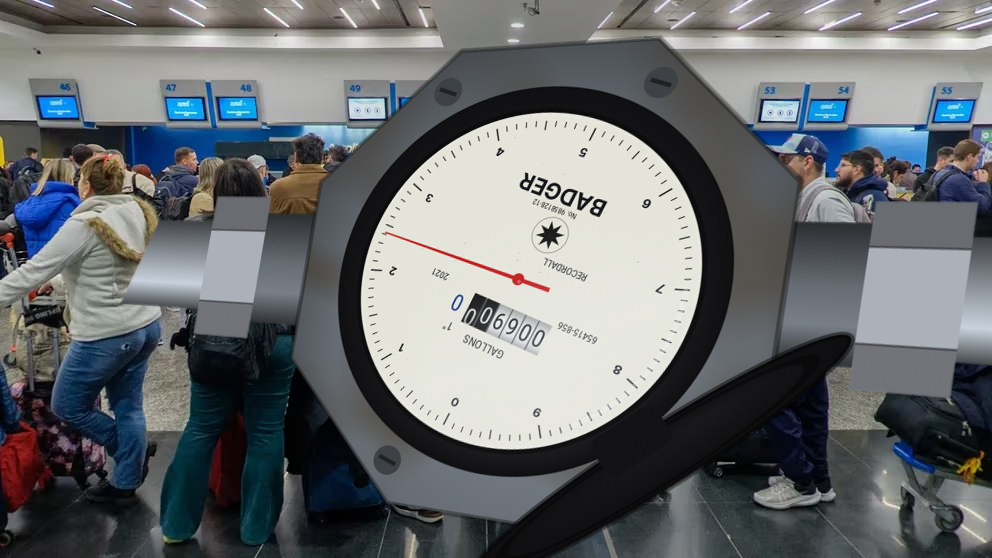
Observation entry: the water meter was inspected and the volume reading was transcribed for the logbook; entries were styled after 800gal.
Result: 69002.4gal
